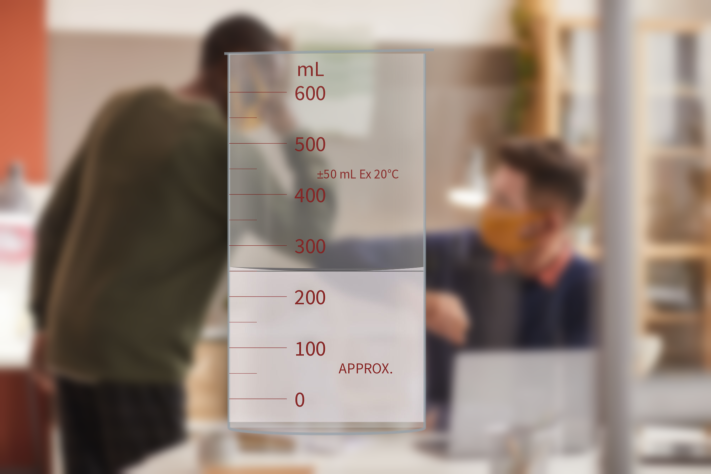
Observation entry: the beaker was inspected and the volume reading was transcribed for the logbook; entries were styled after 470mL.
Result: 250mL
